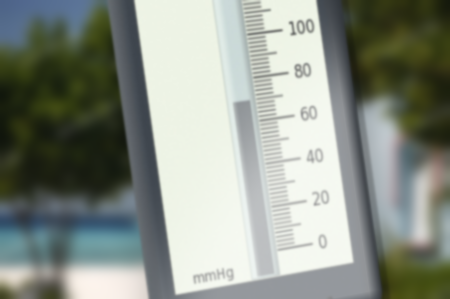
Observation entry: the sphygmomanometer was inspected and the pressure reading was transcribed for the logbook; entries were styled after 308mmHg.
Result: 70mmHg
